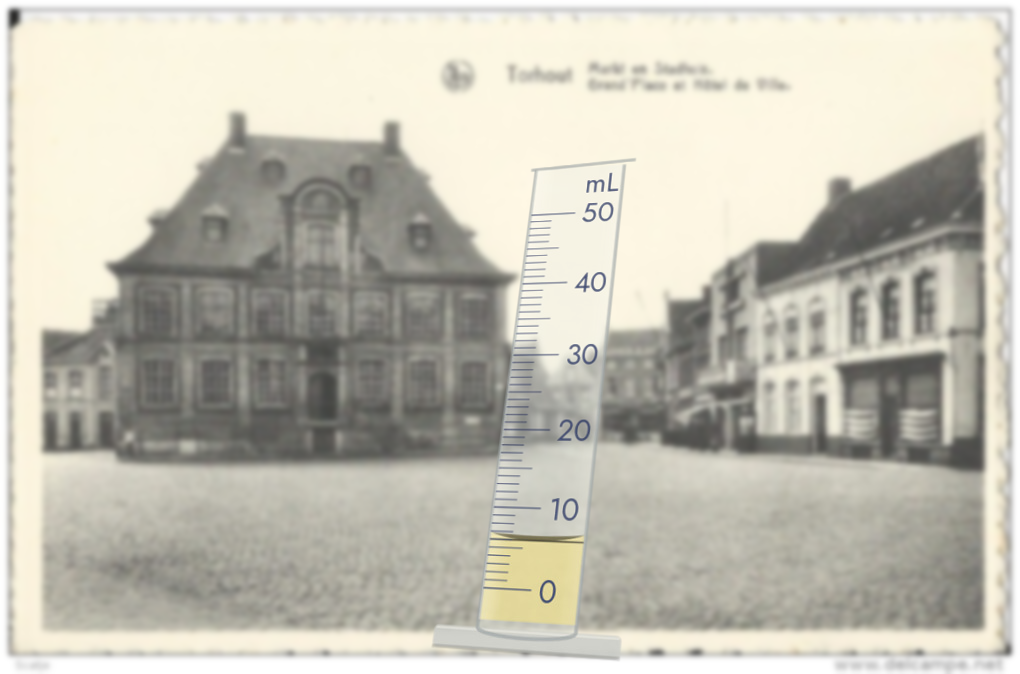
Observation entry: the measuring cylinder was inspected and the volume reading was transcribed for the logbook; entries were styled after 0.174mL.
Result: 6mL
